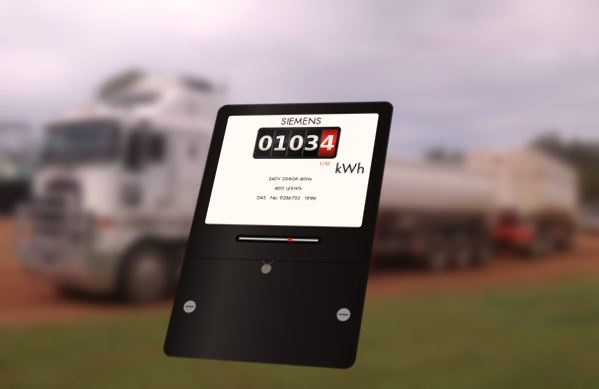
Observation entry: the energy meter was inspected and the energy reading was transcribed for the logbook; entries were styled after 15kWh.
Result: 103.4kWh
